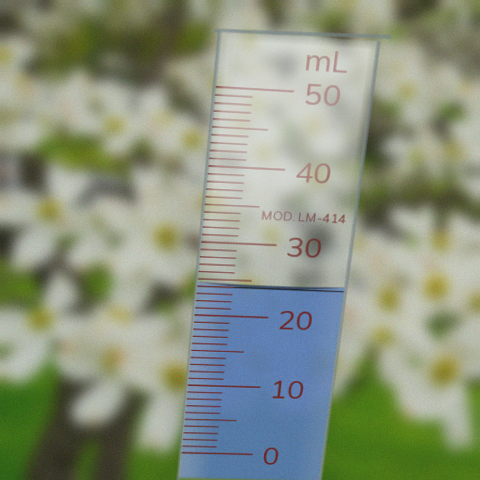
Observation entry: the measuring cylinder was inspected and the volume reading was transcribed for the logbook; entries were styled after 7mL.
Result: 24mL
